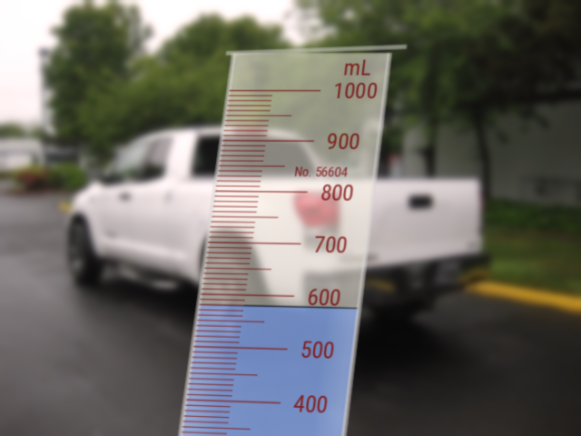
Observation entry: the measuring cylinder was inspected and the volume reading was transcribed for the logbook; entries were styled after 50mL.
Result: 580mL
